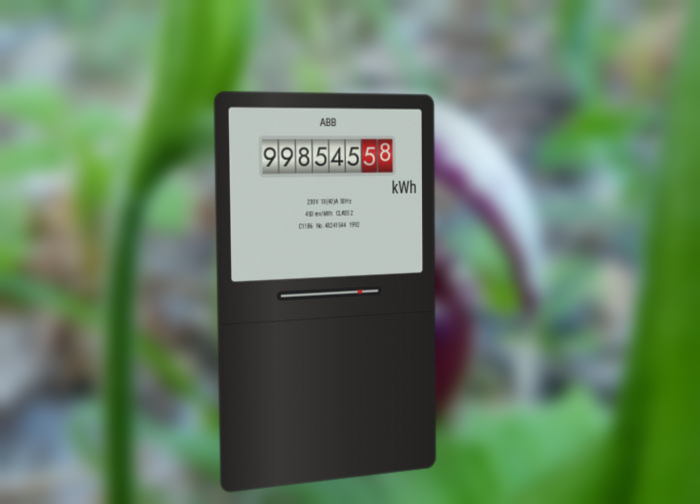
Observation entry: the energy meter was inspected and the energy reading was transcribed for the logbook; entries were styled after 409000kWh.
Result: 998545.58kWh
